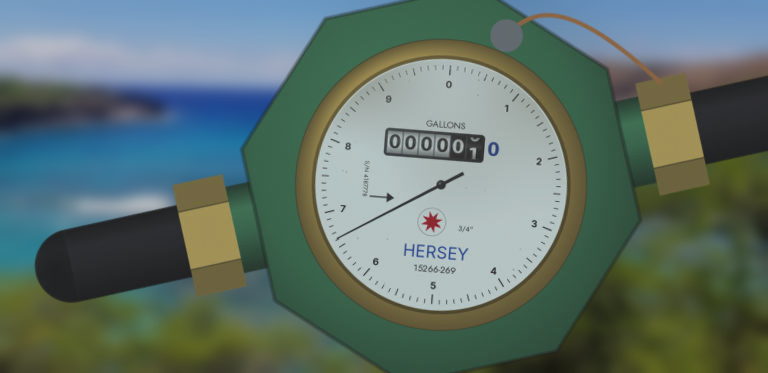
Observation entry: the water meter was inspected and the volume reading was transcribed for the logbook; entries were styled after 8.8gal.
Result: 6.6gal
